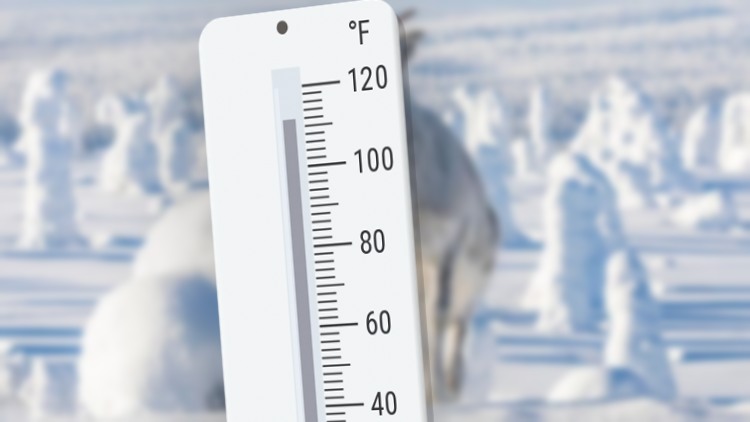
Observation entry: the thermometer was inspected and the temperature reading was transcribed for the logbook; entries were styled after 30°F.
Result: 112°F
